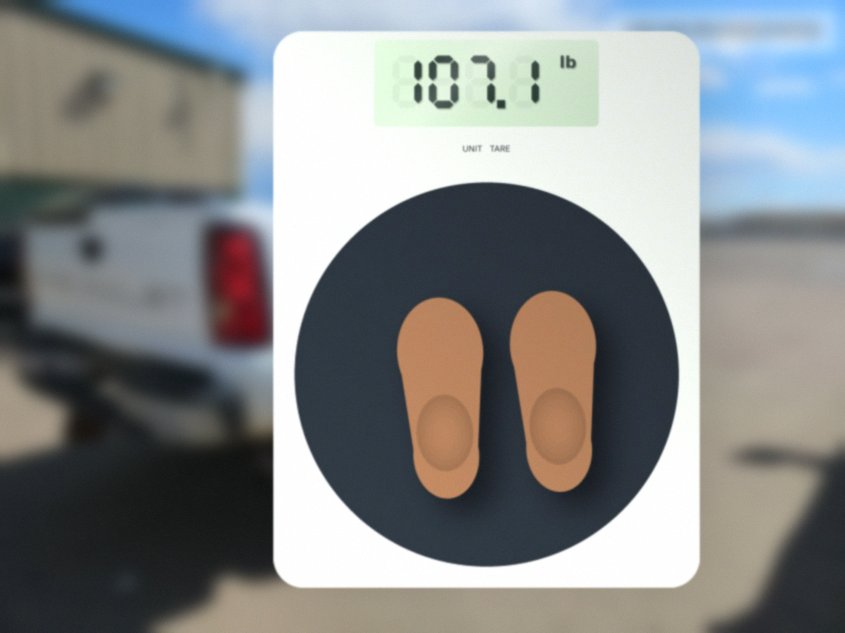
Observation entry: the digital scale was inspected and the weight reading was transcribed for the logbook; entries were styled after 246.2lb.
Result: 107.1lb
